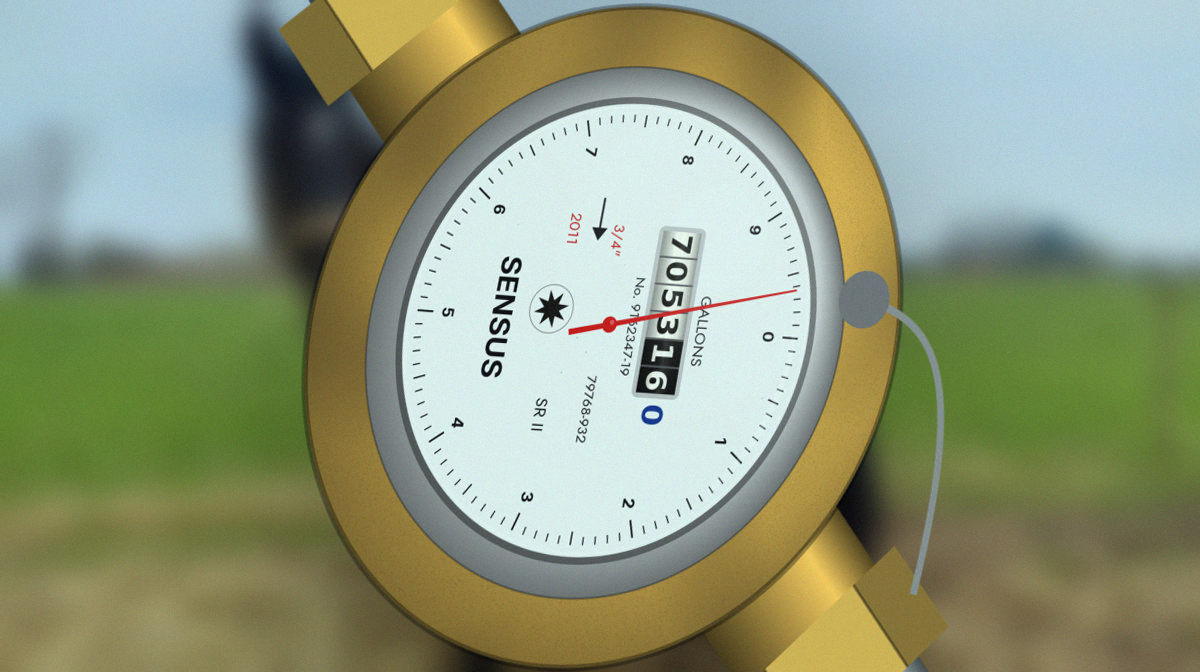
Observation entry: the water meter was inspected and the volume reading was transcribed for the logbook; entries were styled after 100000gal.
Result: 7053159.6gal
